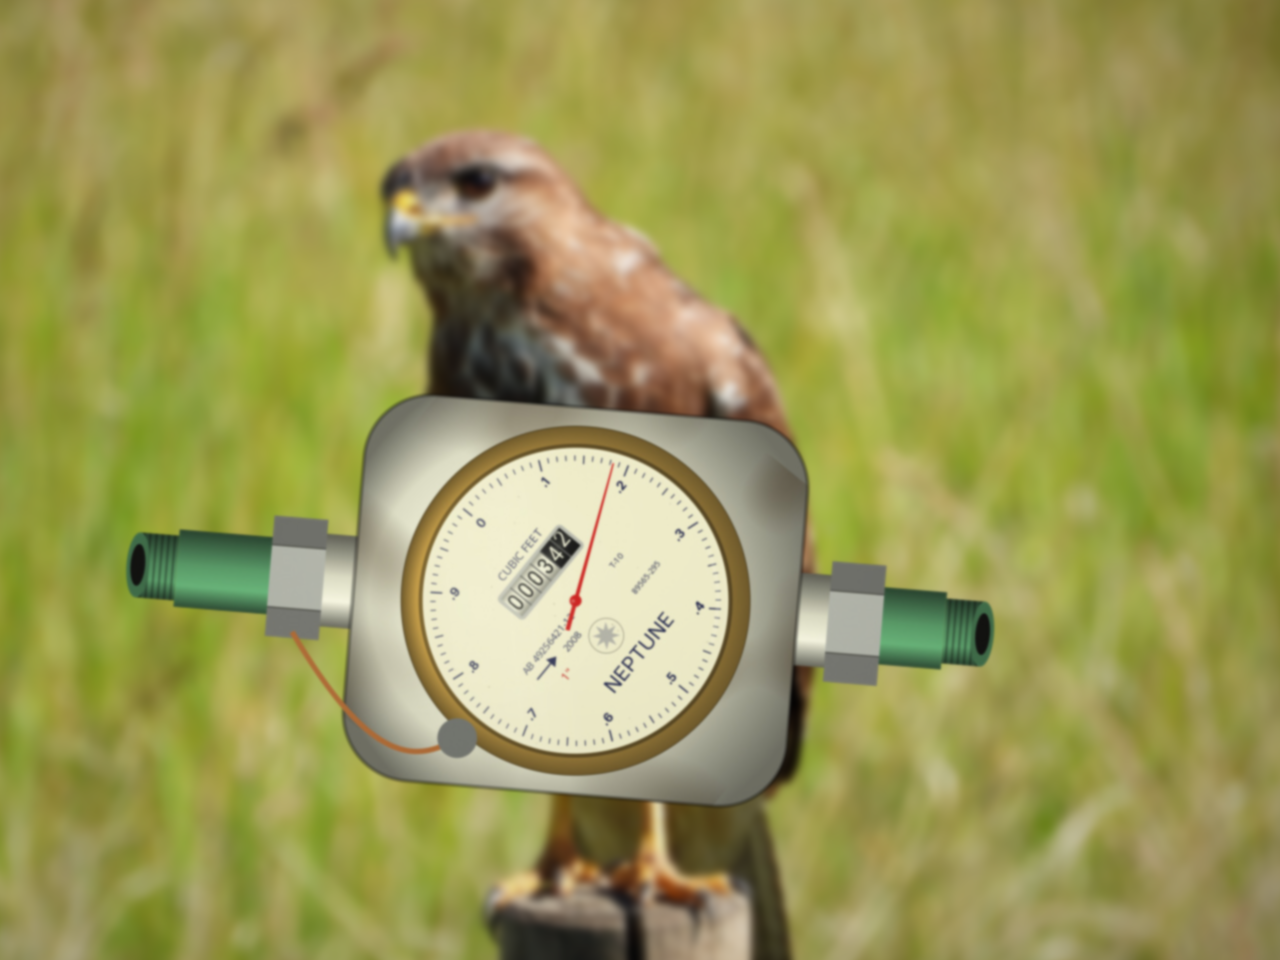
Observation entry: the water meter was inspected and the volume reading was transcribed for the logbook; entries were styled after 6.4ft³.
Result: 342.18ft³
